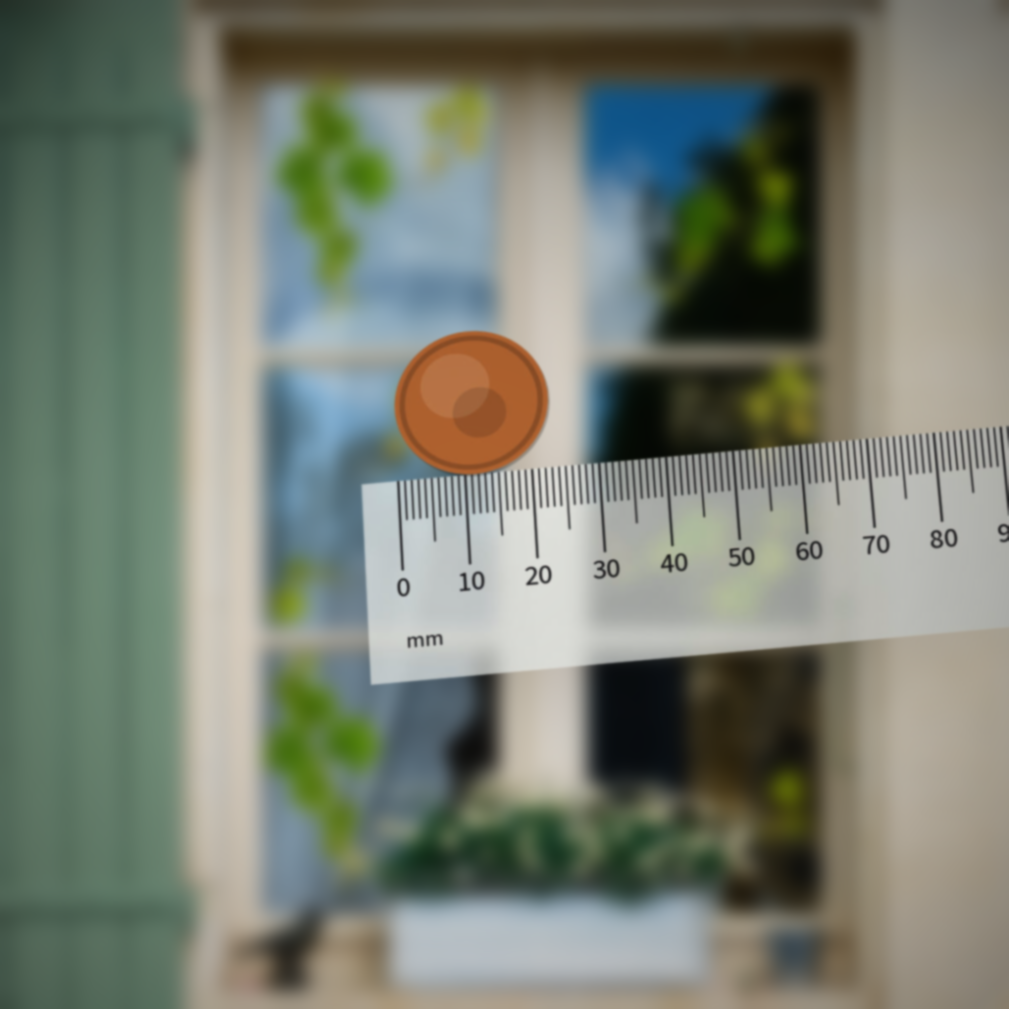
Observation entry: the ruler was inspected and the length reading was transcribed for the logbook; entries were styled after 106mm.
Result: 23mm
